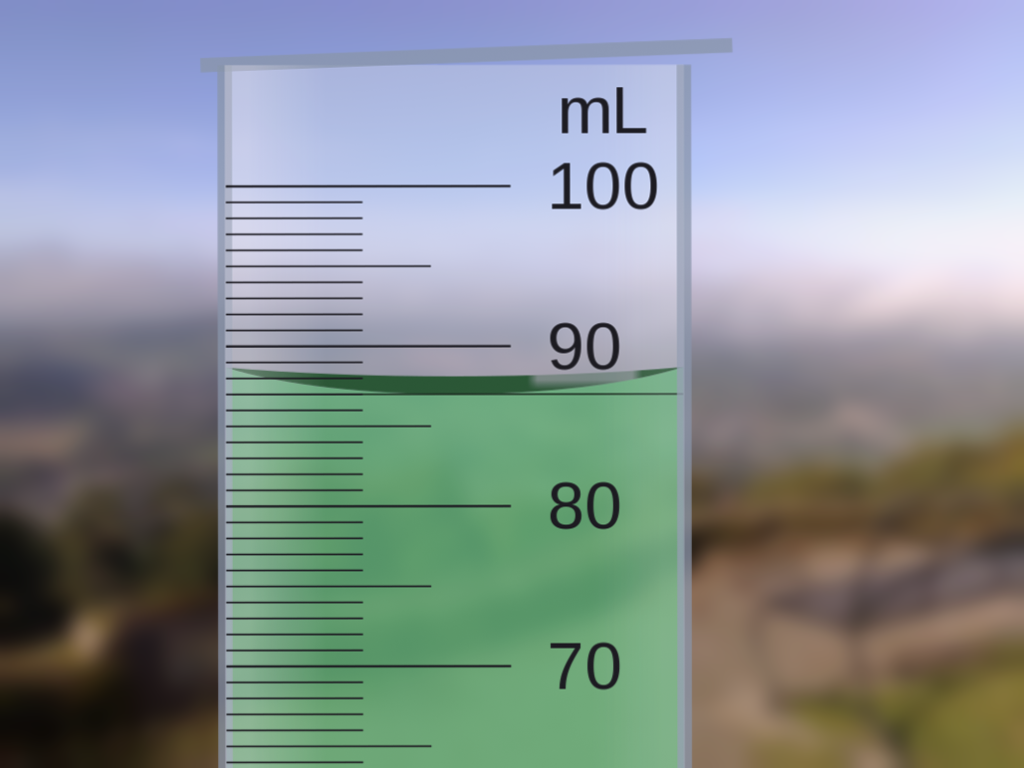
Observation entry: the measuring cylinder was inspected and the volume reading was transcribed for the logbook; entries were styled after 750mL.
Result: 87mL
